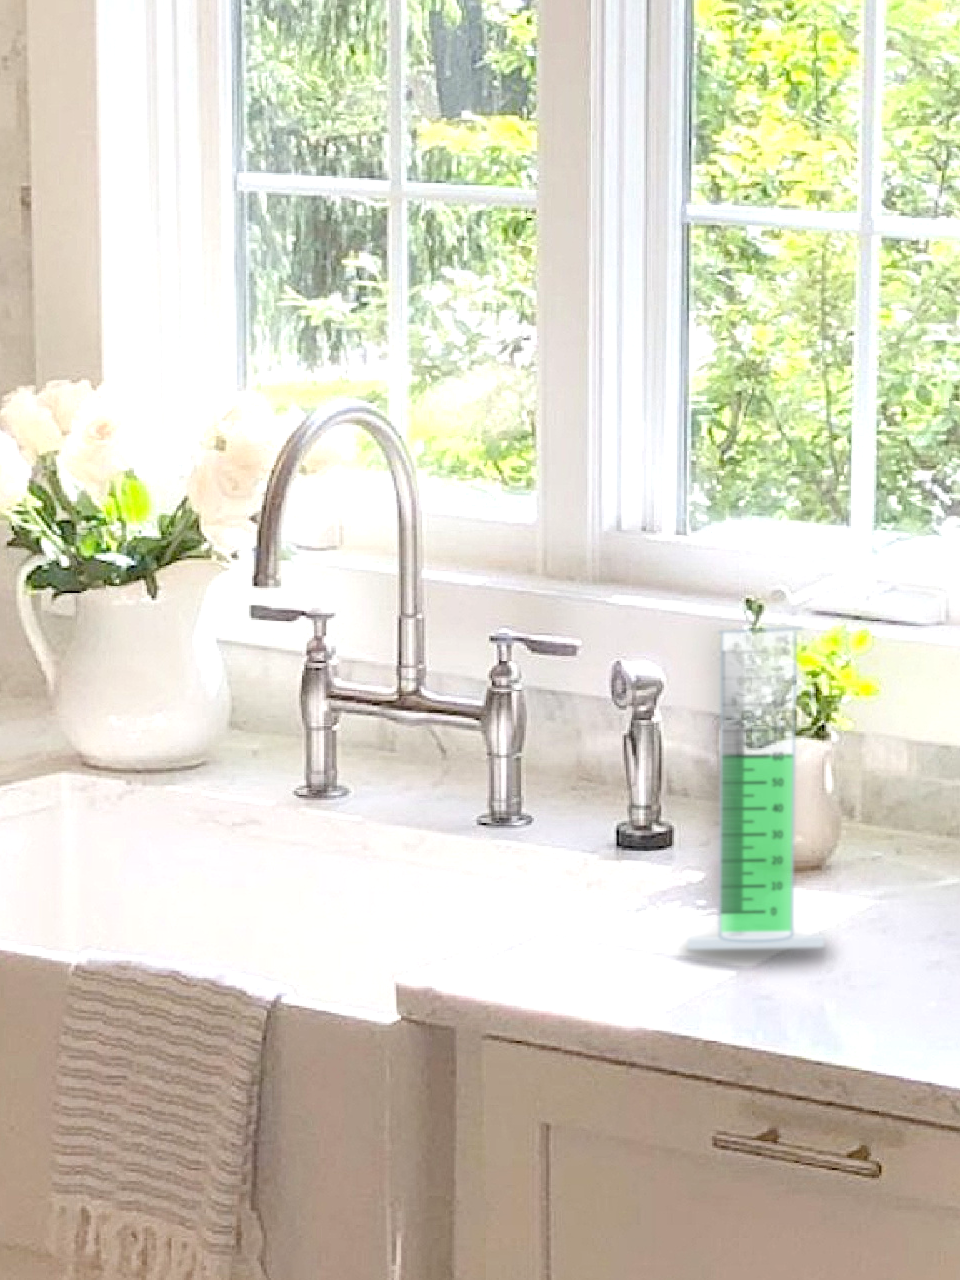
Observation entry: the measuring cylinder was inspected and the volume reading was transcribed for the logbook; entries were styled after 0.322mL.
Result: 60mL
